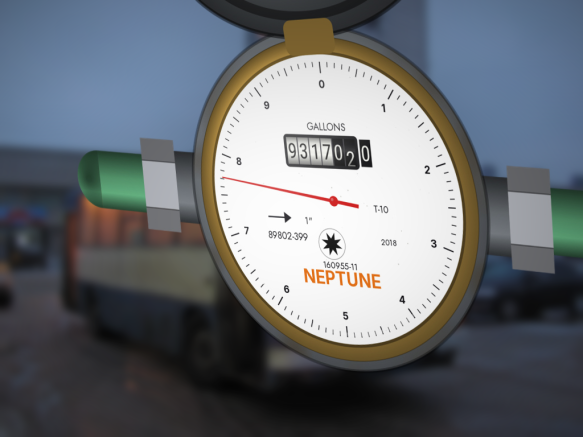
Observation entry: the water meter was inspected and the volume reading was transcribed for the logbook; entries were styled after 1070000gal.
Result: 9317017.7gal
